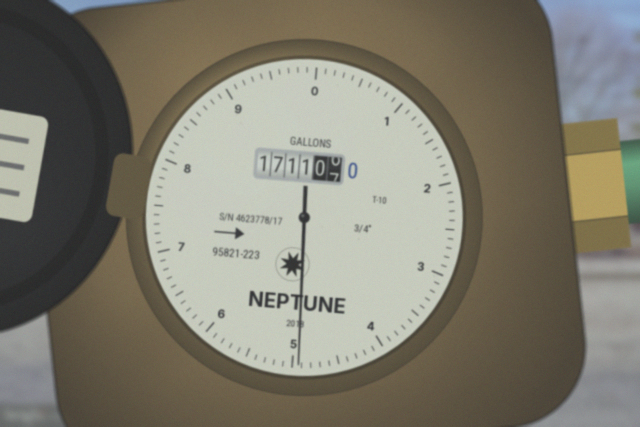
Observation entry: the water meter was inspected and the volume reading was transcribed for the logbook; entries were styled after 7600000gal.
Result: 1711064.9gal
